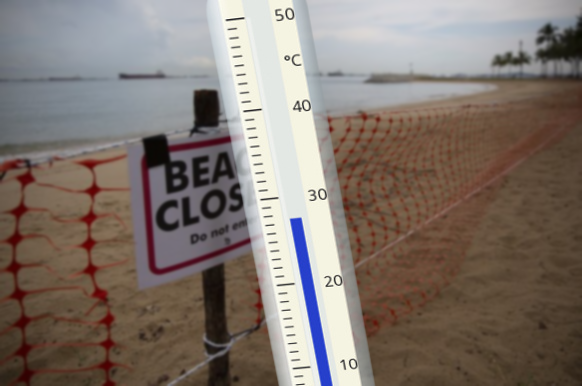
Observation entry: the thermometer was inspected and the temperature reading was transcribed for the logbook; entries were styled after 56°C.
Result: 27.5°C
